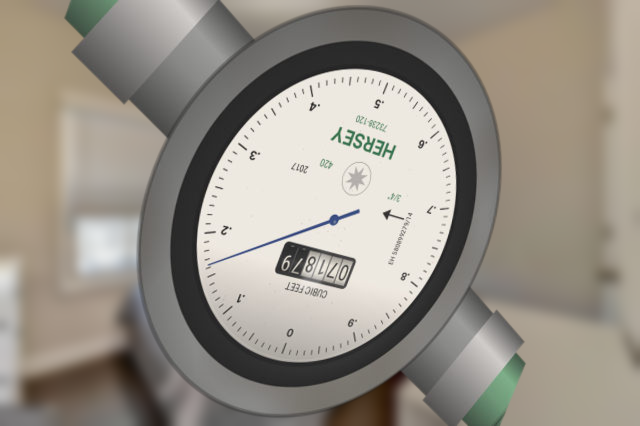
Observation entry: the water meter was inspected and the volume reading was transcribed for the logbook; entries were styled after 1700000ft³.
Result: 71879.16ft³
